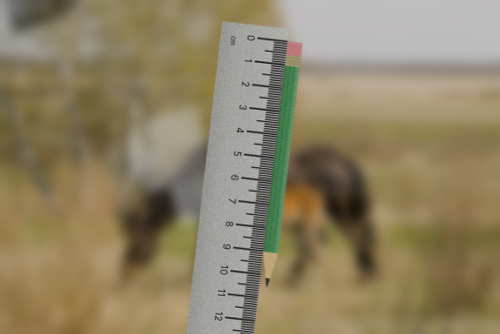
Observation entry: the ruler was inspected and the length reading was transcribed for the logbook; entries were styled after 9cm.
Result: 10.5cm
